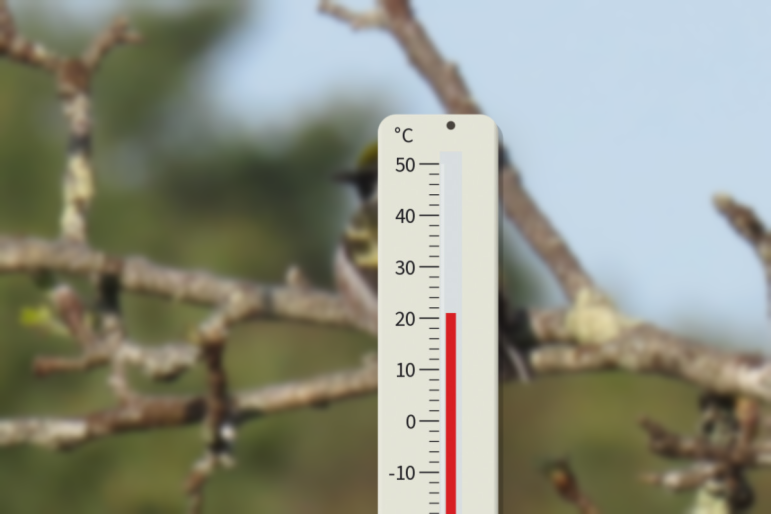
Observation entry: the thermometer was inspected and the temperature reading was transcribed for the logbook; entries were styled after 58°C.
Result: 21°C
